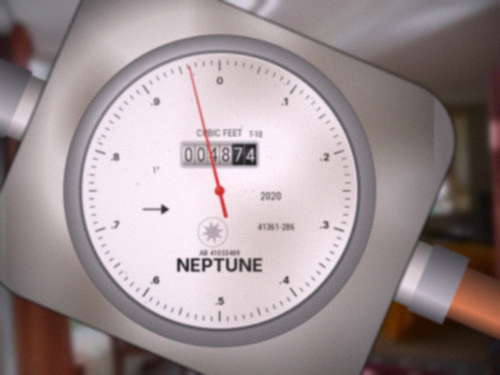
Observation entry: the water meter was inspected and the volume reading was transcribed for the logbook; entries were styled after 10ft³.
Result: 4873.96ft³
